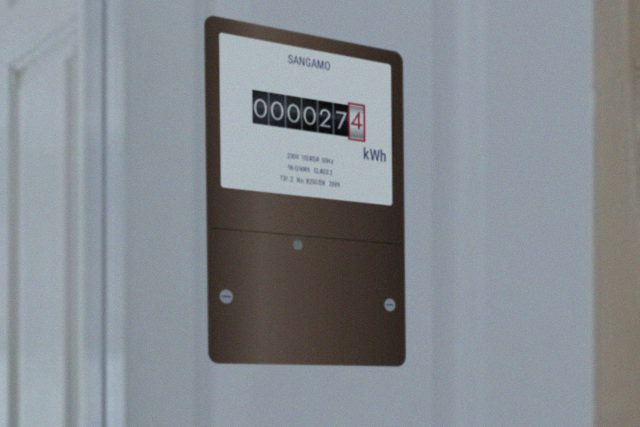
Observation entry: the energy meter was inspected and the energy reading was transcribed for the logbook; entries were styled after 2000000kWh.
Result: 27.4kWh
